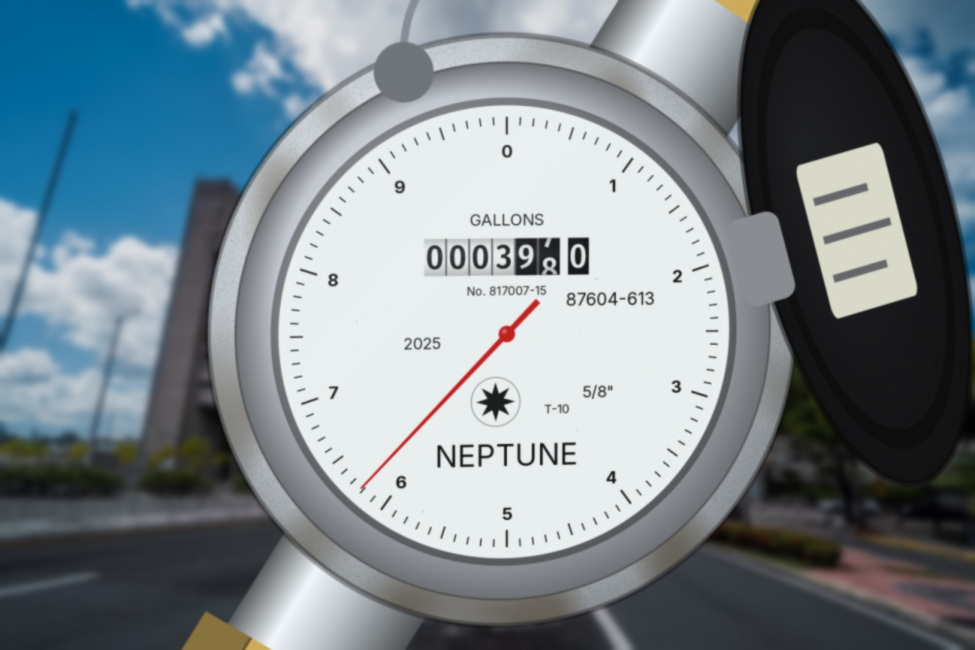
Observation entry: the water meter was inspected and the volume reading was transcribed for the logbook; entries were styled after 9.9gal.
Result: 3976.2gal
